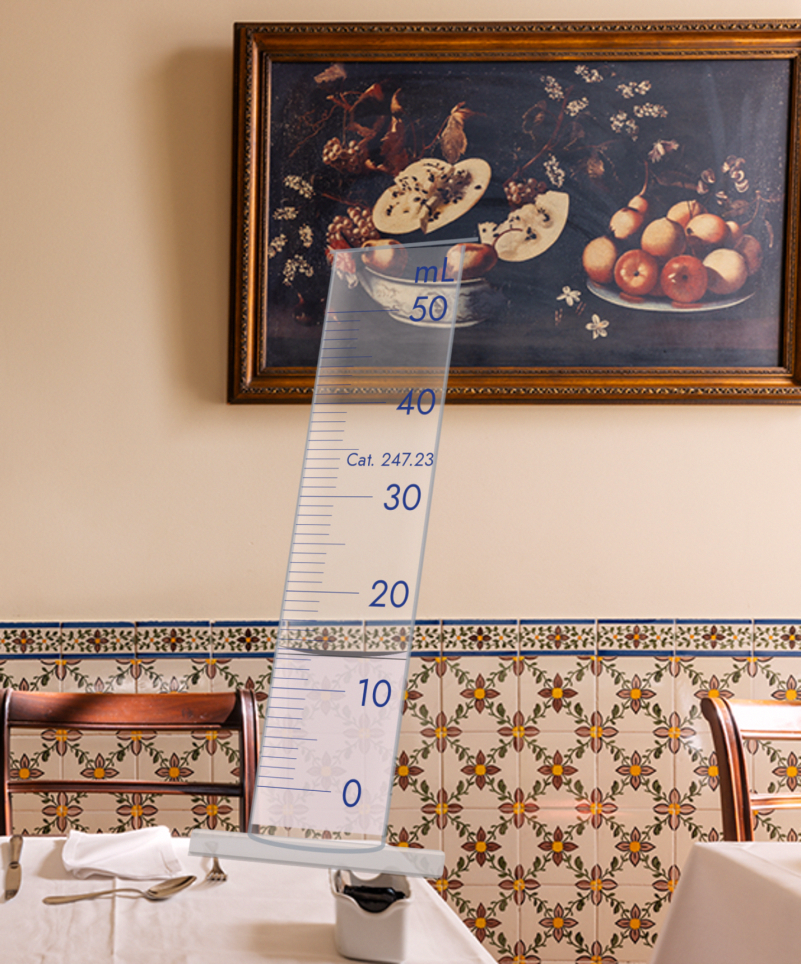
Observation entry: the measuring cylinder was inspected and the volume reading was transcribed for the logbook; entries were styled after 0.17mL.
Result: 13.5mL
